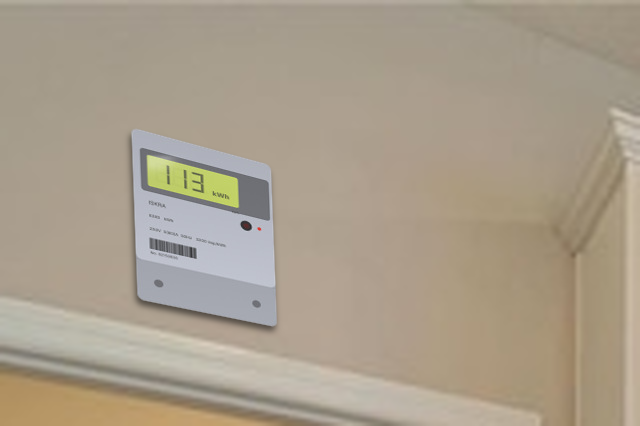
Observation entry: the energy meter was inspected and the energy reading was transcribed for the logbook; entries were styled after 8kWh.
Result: 113kWh
